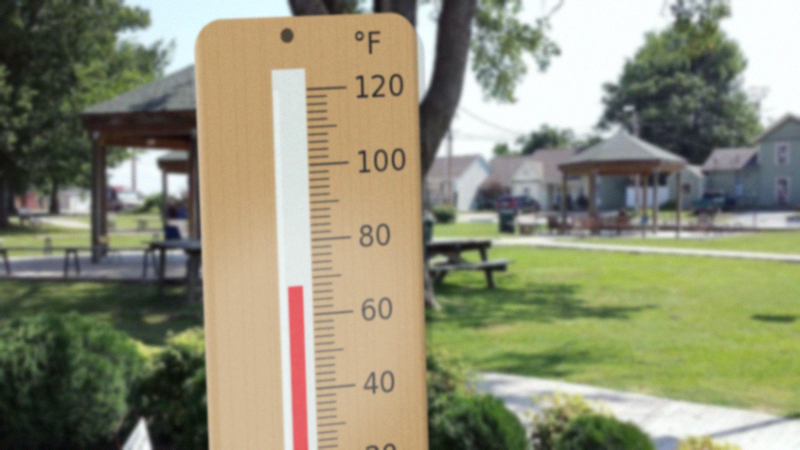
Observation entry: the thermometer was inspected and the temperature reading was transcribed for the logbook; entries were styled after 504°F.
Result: 68°F
